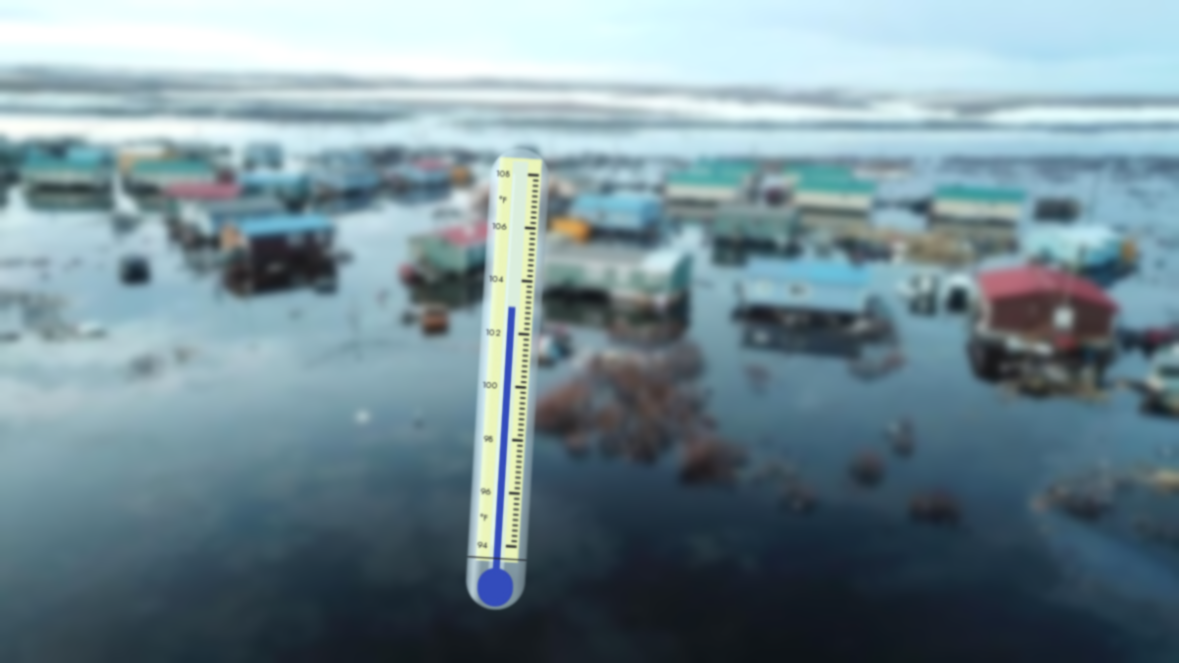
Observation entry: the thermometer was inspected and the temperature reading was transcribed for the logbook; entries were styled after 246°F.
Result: 103°F
